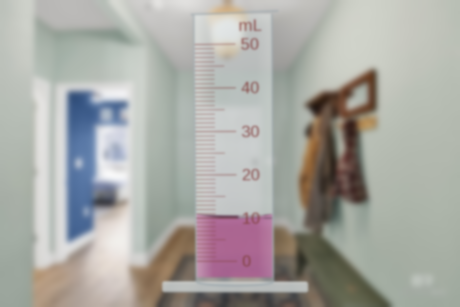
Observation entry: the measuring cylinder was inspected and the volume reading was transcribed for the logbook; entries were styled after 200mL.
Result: 10mL
